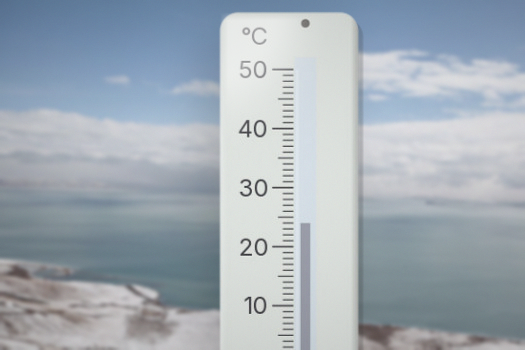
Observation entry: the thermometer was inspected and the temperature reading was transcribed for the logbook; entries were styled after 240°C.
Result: 24°C
